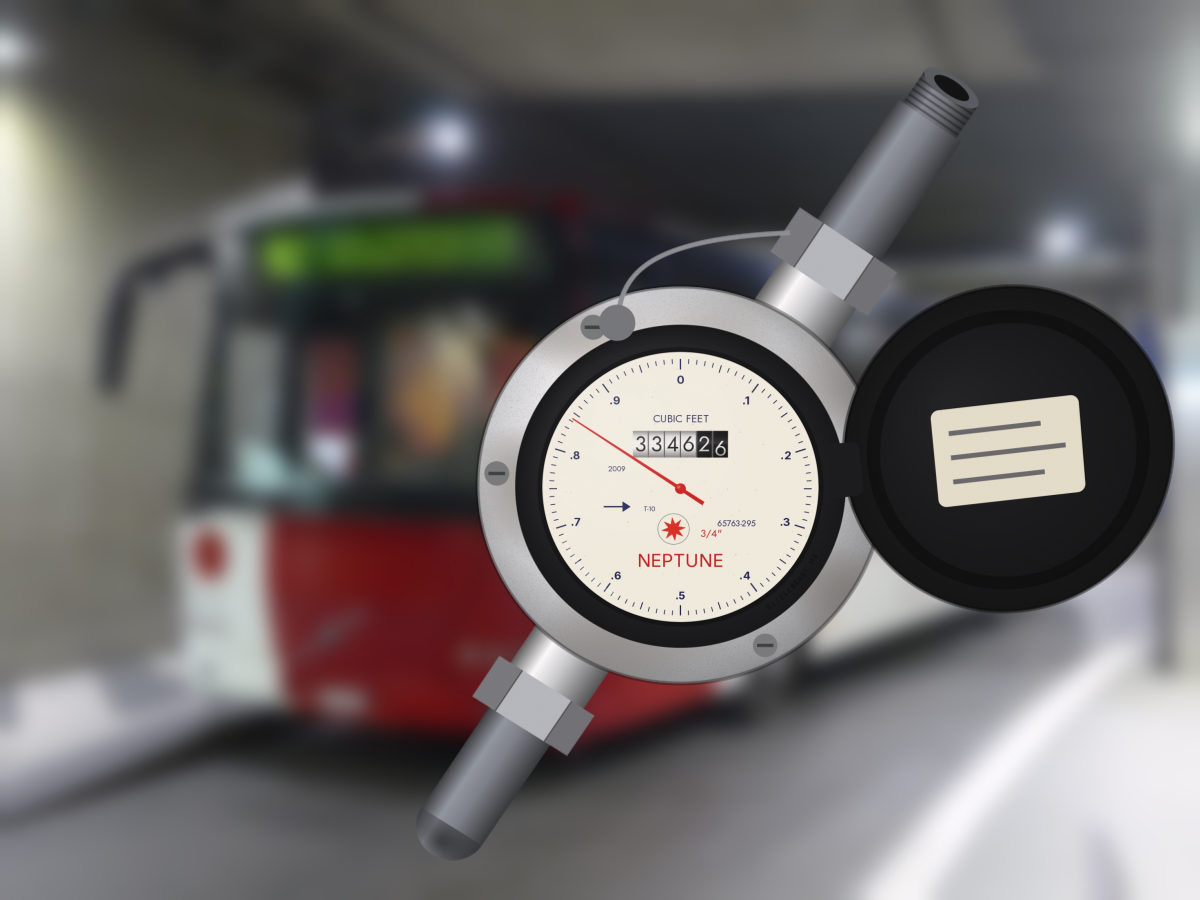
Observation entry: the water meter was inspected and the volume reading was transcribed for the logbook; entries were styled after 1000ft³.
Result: 334625.84ft³
